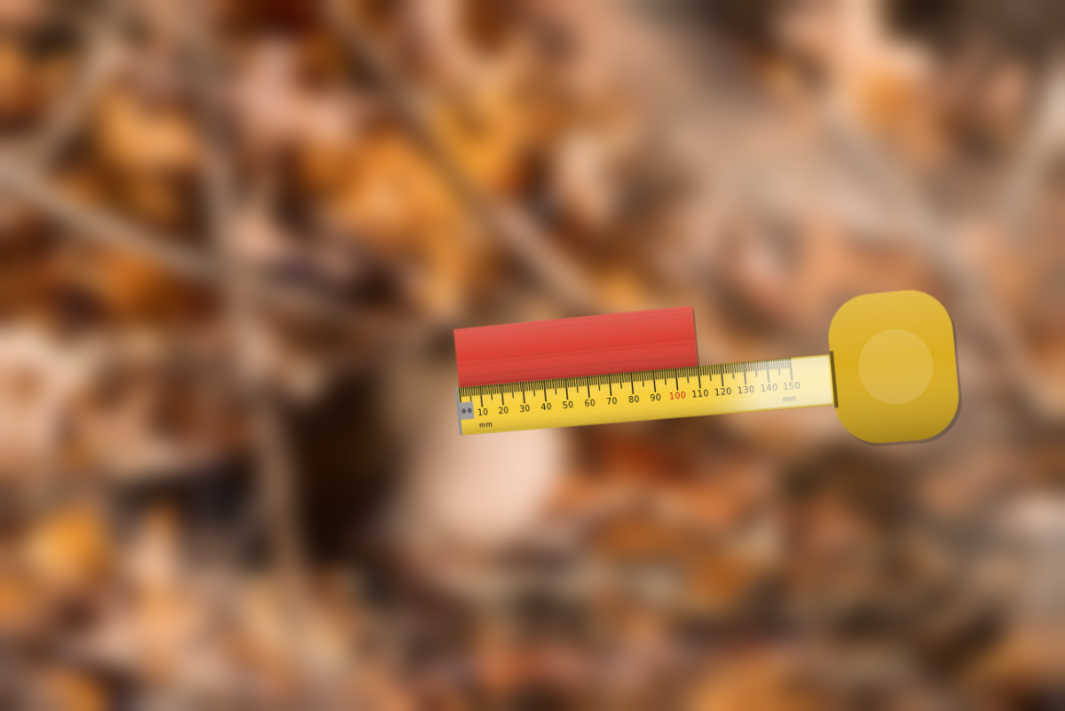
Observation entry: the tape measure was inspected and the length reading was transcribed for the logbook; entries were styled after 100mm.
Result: 110mm
